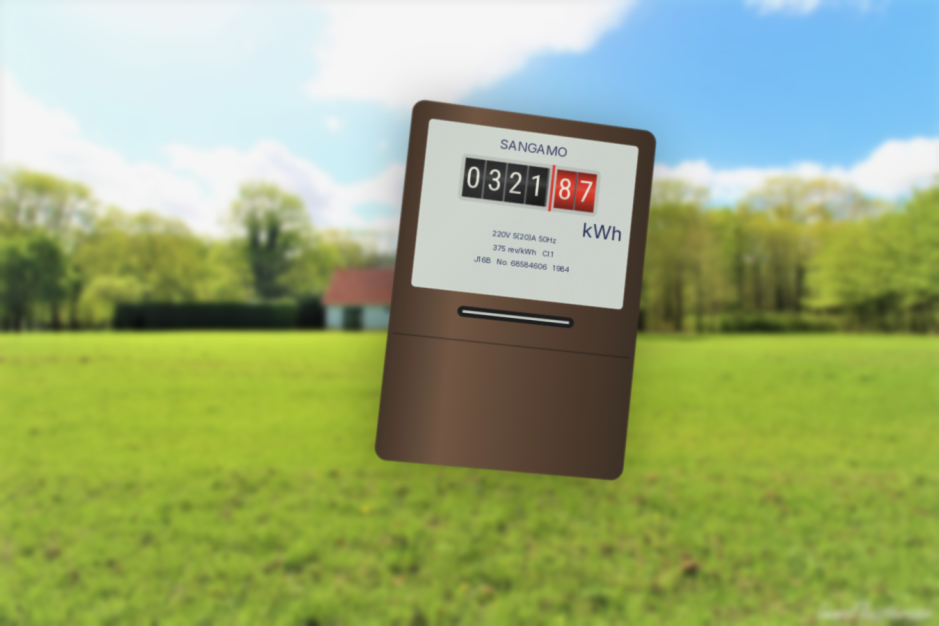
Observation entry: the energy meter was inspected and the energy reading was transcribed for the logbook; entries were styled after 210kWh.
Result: 321.87kWh
